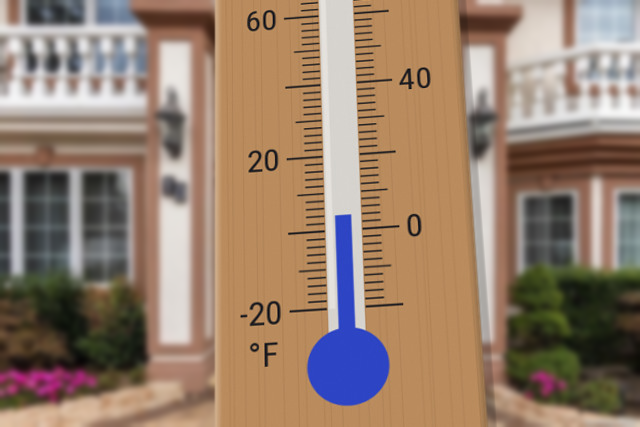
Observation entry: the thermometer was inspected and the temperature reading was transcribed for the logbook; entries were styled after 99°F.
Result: 4°F
